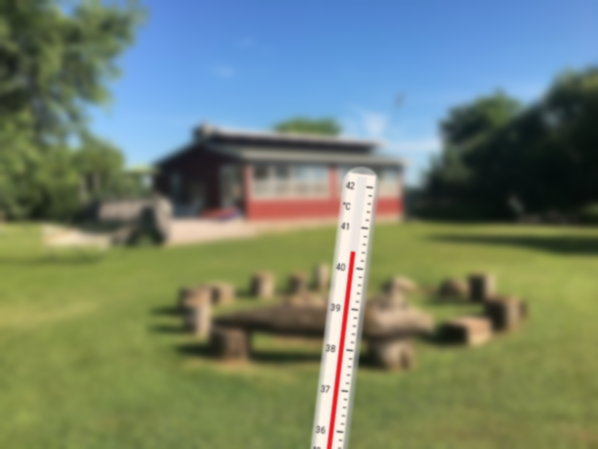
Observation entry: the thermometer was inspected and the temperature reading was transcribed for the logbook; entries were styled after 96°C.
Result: 40.4°C
